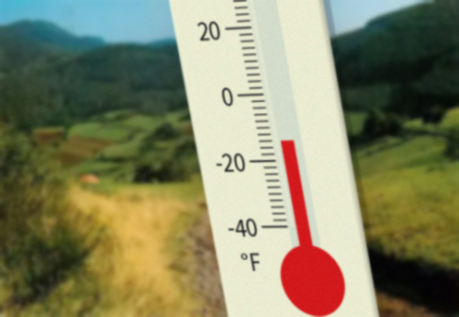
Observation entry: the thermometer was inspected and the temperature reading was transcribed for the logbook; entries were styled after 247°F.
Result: -14°F
